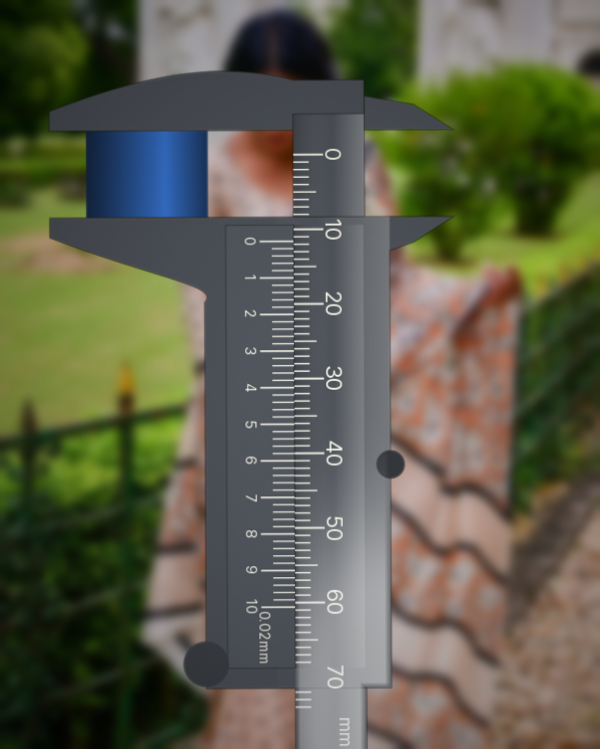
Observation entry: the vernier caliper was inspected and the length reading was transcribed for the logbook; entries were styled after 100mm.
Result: 11.6mm
